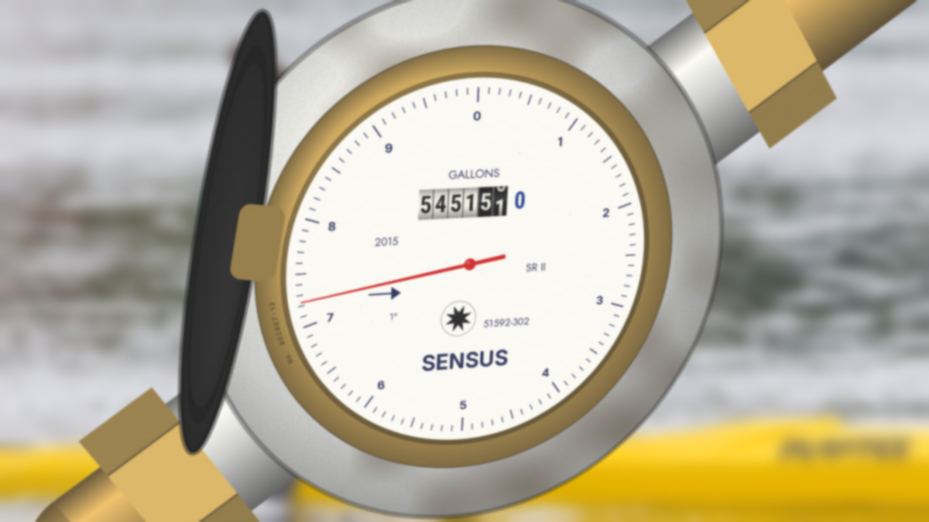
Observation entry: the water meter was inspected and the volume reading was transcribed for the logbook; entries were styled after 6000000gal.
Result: 5451507.2gal
